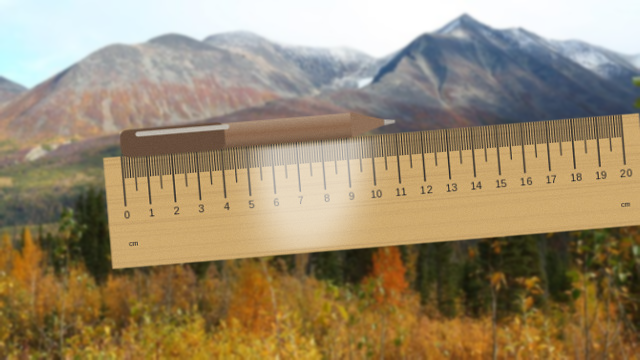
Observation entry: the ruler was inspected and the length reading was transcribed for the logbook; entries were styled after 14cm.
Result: 11cm
